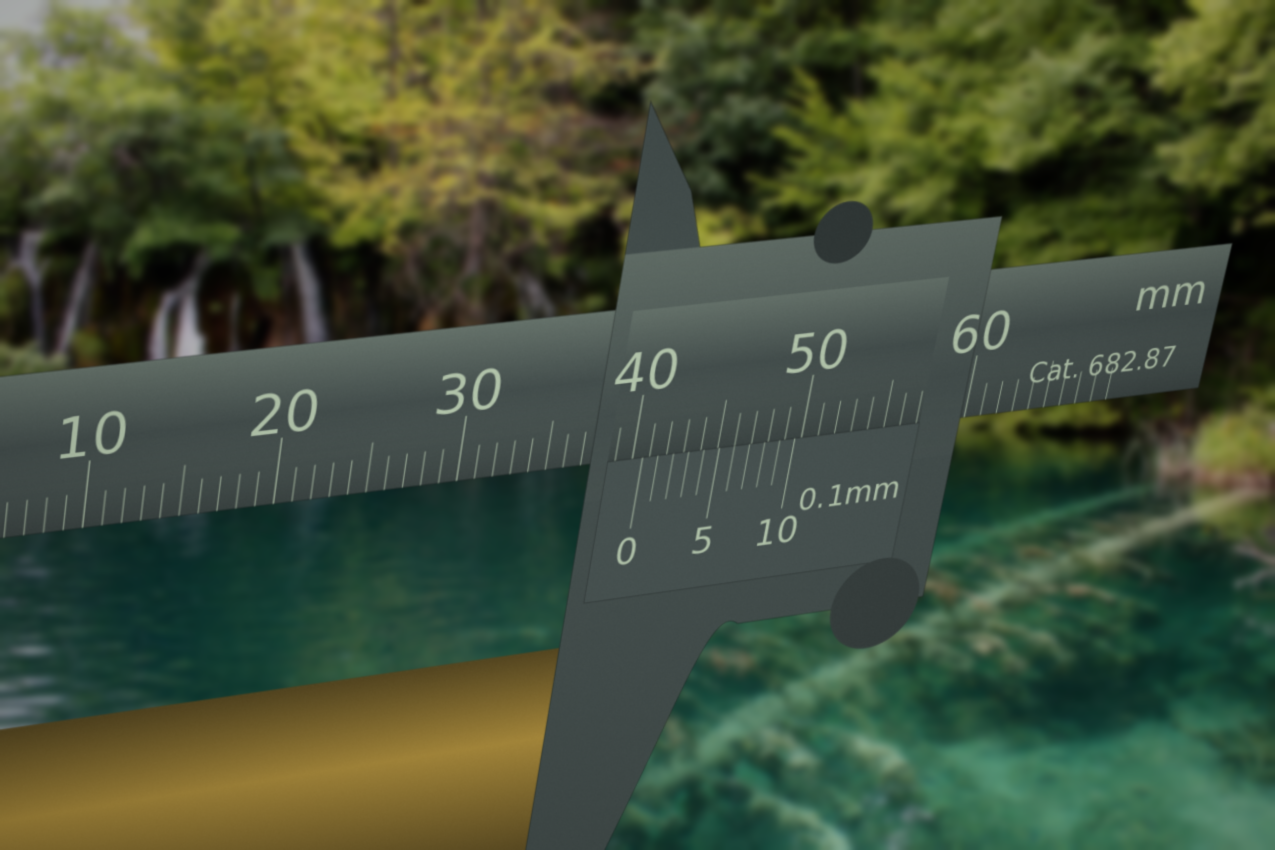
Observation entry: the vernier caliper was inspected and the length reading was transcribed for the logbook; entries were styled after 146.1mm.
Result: 40.6mm
